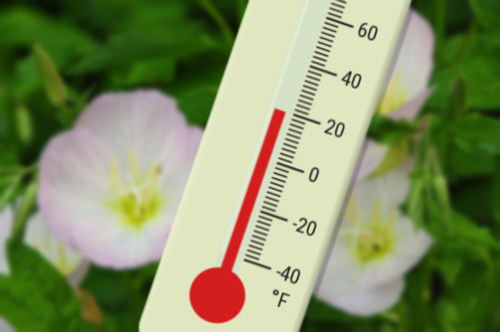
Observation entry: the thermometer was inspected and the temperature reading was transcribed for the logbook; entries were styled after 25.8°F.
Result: 20°F
